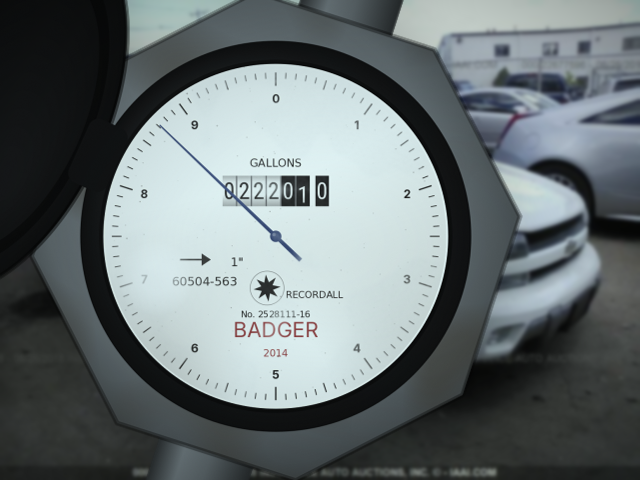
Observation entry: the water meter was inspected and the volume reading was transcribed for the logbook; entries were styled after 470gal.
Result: 222008.7gal
